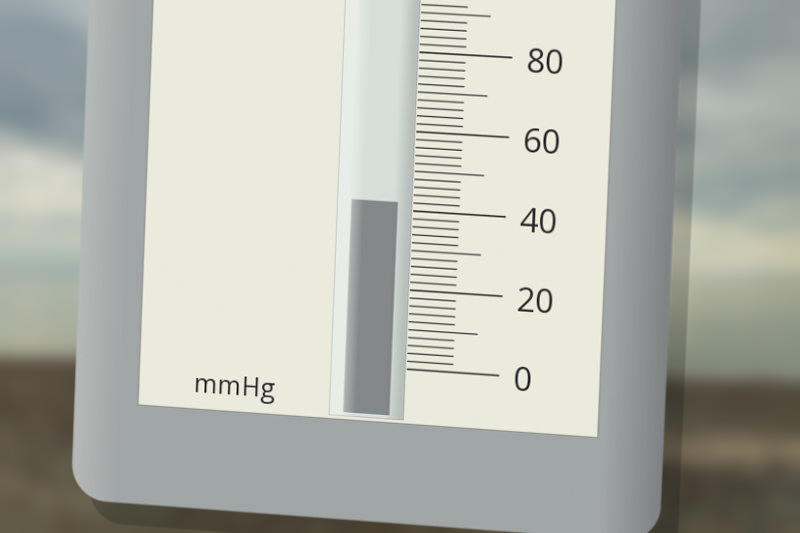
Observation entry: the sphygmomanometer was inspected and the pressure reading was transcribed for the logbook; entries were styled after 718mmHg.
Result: 42mmHg
